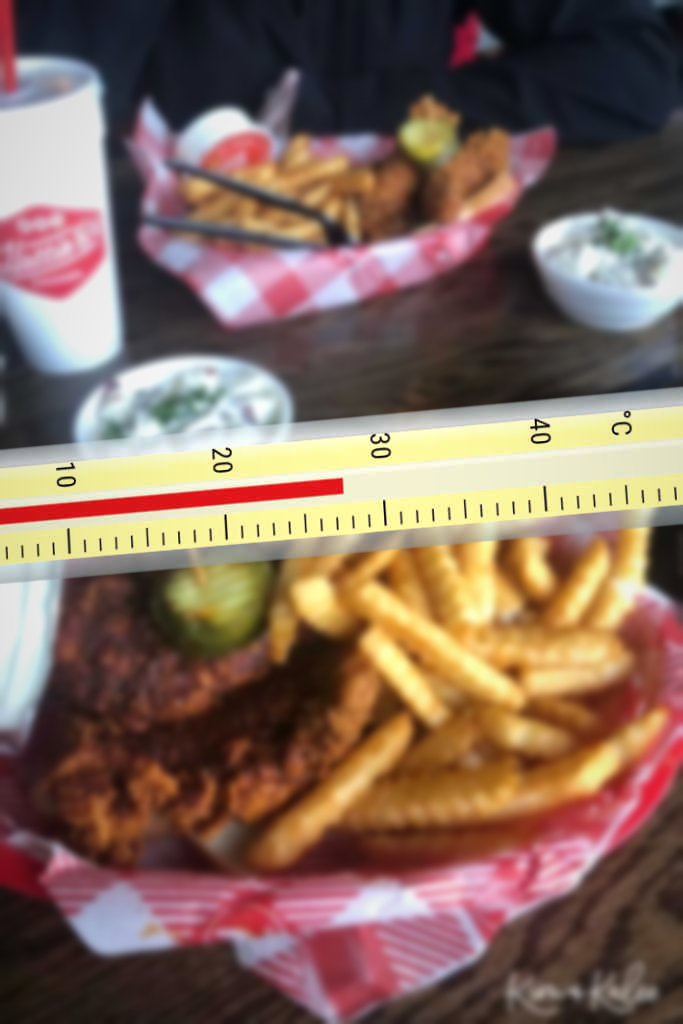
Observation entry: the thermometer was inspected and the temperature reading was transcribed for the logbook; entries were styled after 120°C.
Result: 27.5°C
